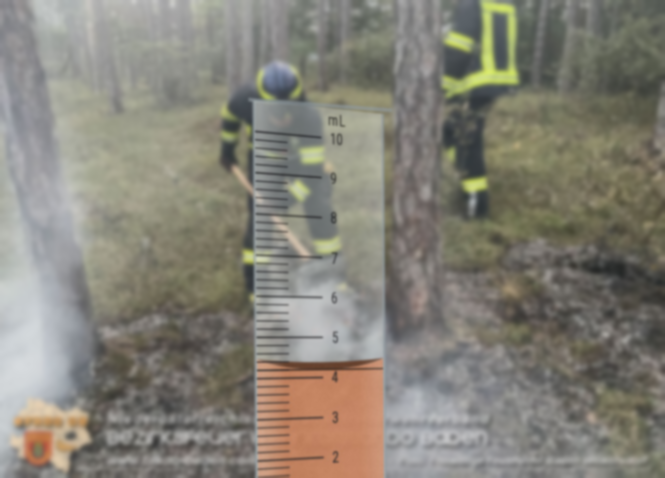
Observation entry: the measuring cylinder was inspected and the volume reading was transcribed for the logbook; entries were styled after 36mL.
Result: 4.2mL
